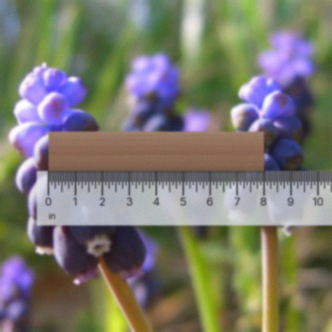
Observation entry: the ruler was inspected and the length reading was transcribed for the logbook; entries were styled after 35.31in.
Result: 8in
